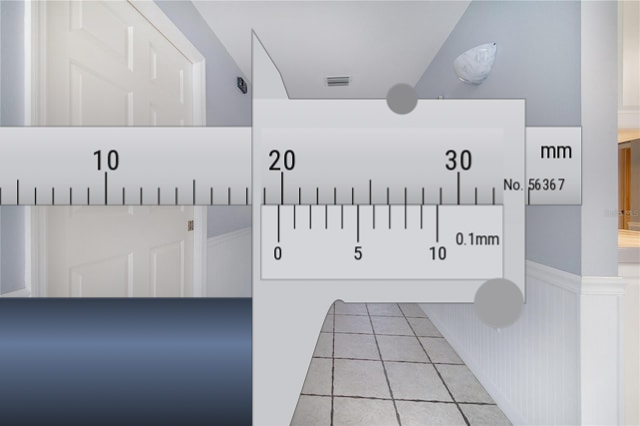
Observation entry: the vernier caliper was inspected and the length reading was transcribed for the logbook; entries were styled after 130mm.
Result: 19.8mm
